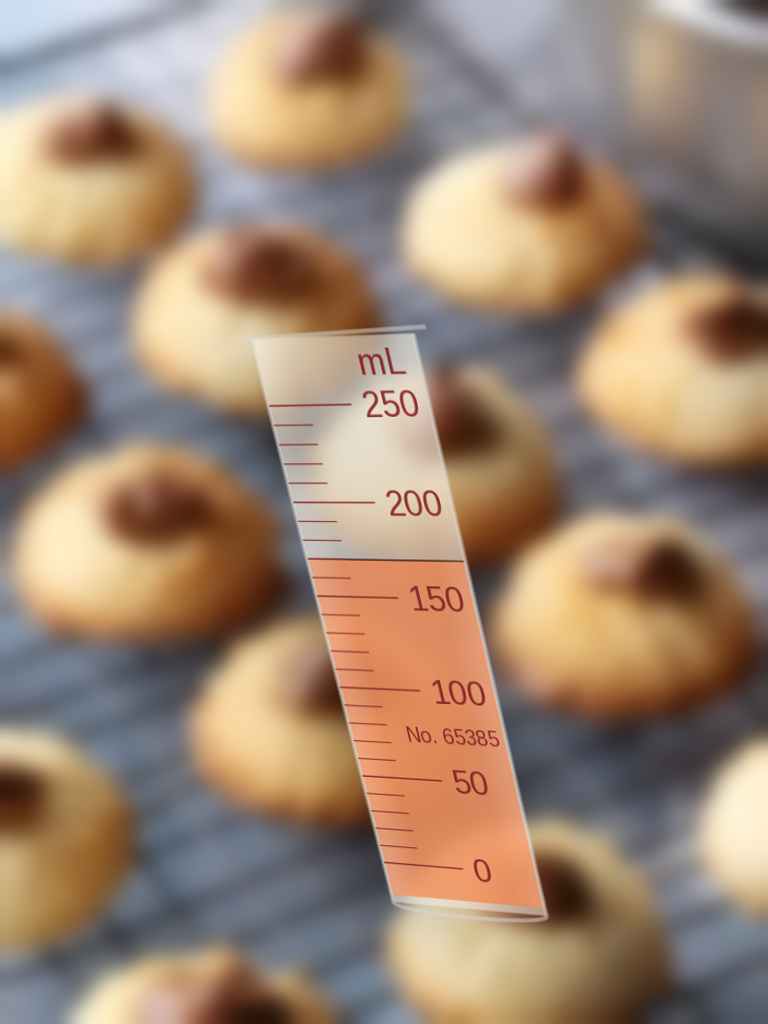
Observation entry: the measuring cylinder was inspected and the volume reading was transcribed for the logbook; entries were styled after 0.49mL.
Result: 170mL
